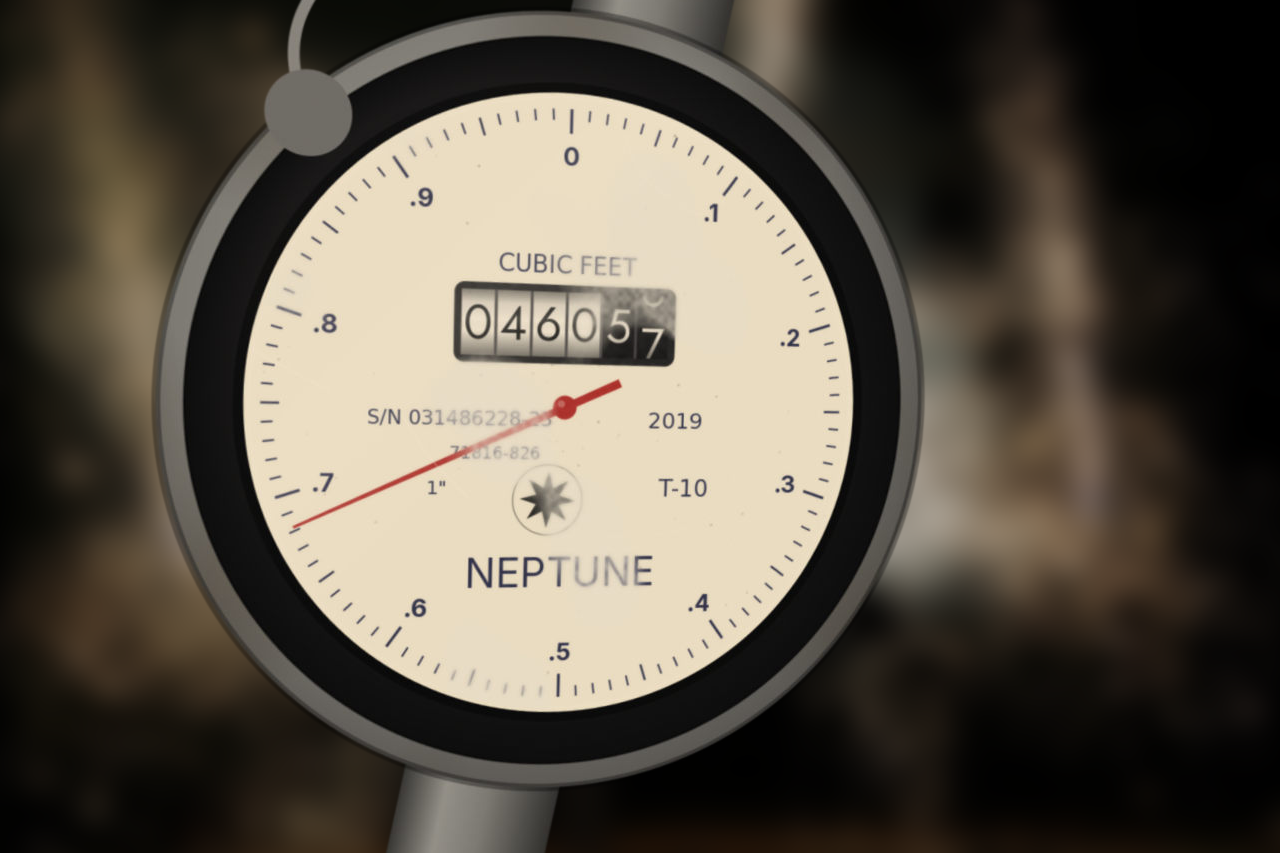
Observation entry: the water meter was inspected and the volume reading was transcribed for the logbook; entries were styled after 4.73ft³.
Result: 46056.68ft³
